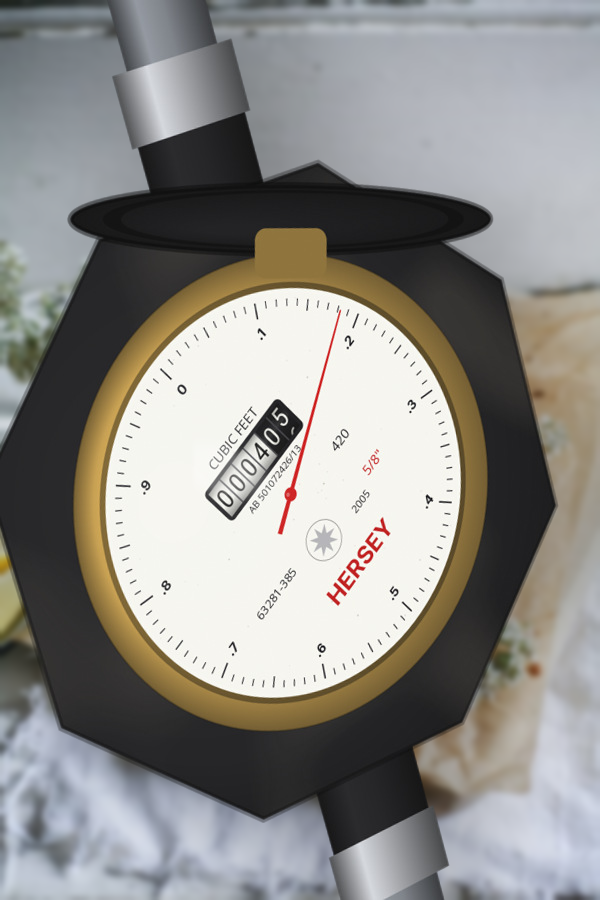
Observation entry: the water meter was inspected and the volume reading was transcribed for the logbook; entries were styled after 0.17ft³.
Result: 405.18ft³
